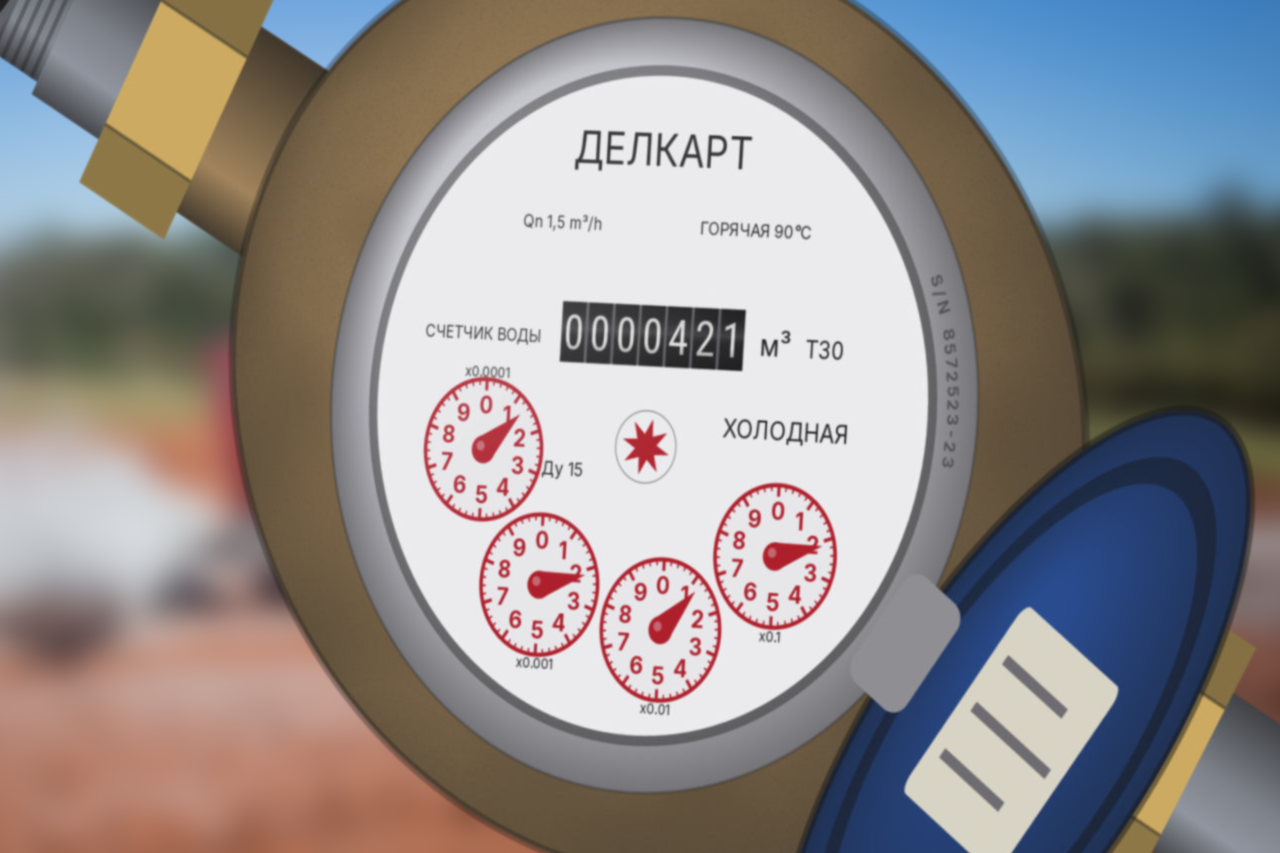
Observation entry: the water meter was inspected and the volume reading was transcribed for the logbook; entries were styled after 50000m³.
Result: 421.2121m³
